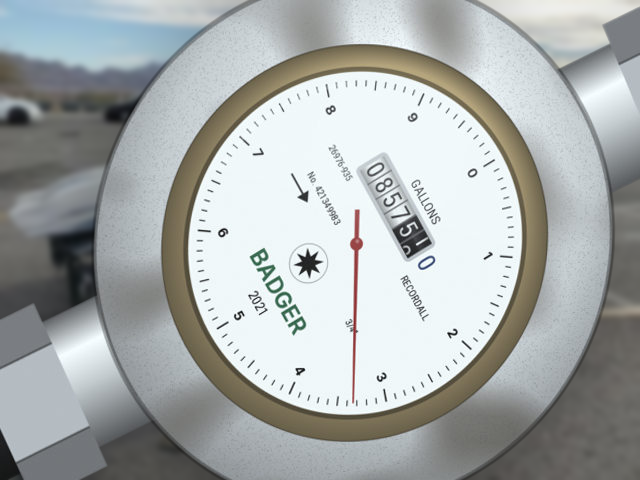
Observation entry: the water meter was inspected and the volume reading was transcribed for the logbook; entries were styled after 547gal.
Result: 857513.3gal
